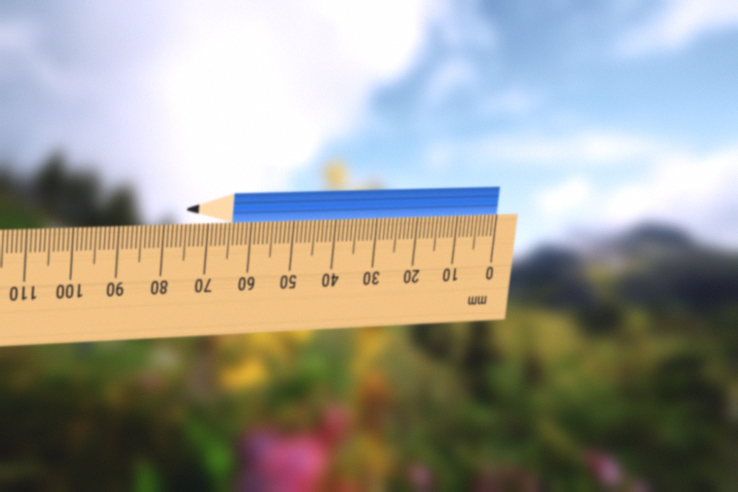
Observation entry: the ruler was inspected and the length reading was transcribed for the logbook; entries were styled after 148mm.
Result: 75mm
